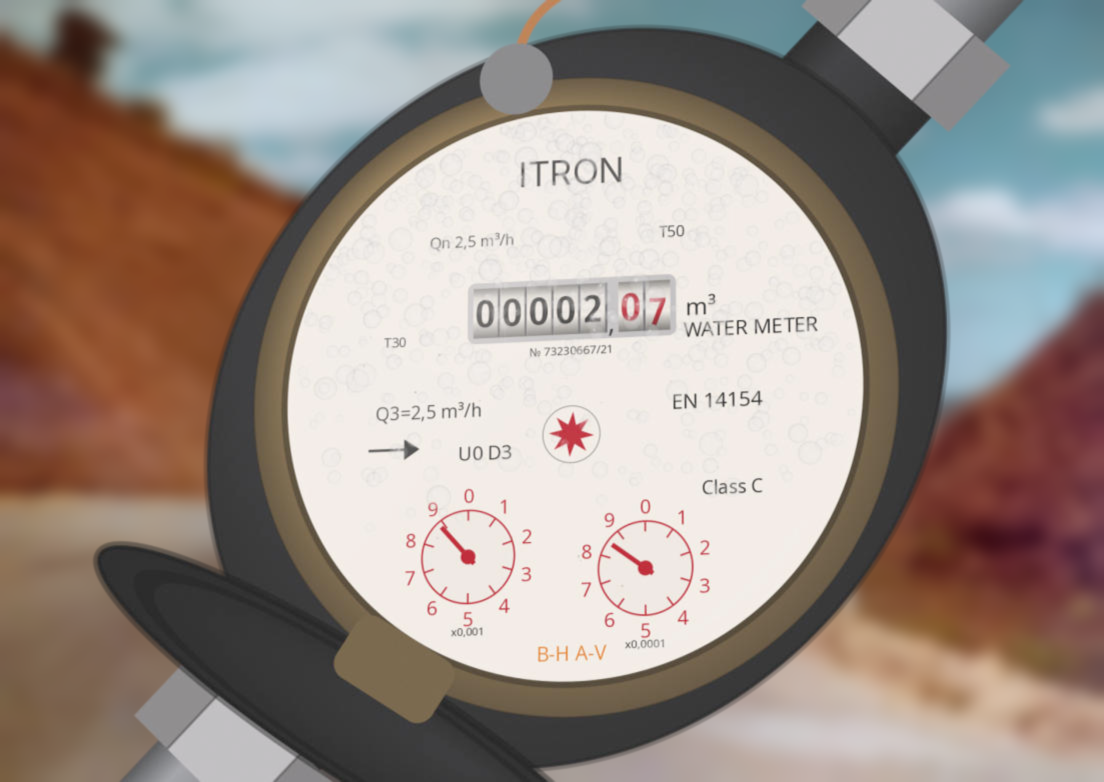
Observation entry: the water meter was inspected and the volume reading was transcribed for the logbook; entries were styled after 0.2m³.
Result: 2.0688m³
